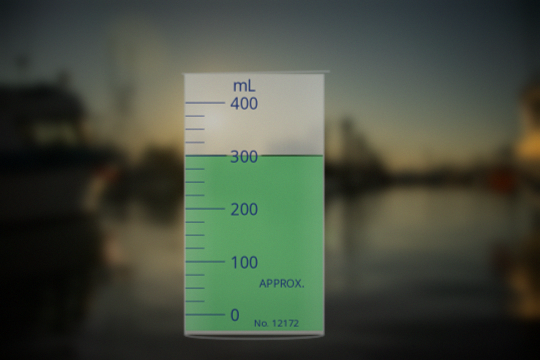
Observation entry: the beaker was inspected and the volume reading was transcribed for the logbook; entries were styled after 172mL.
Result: 300mL
